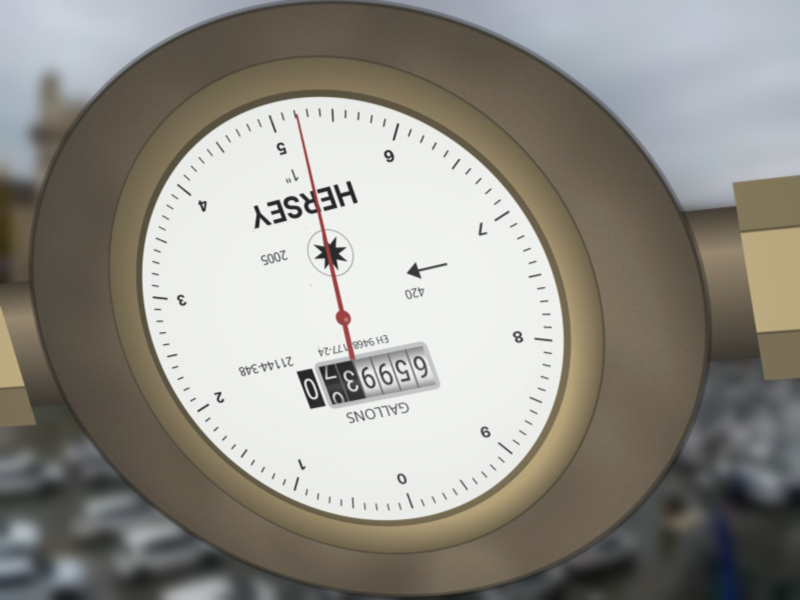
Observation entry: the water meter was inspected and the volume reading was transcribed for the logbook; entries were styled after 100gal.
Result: 6599365.2gal
